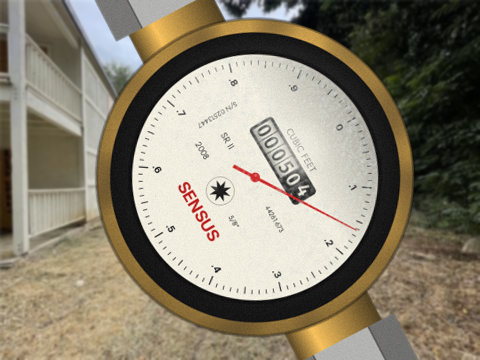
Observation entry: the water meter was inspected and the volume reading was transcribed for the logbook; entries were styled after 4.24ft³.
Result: 504.16ft³
